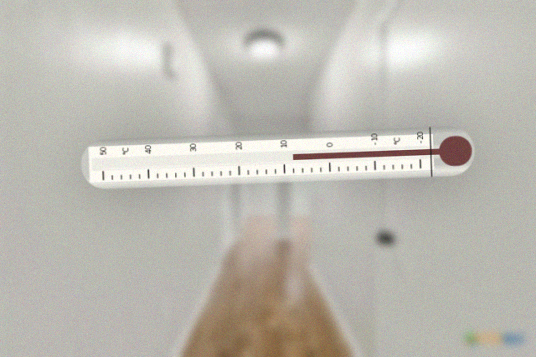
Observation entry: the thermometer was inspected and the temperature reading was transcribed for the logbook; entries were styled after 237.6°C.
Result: 8°C
